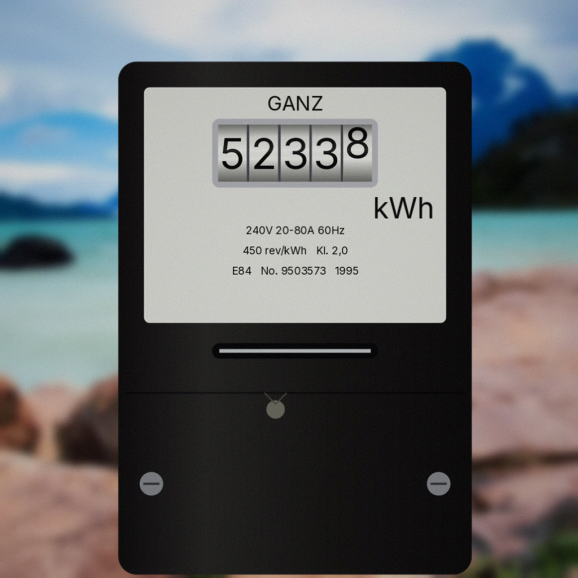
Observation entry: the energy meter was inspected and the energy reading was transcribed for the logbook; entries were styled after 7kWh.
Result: 52338kWh
